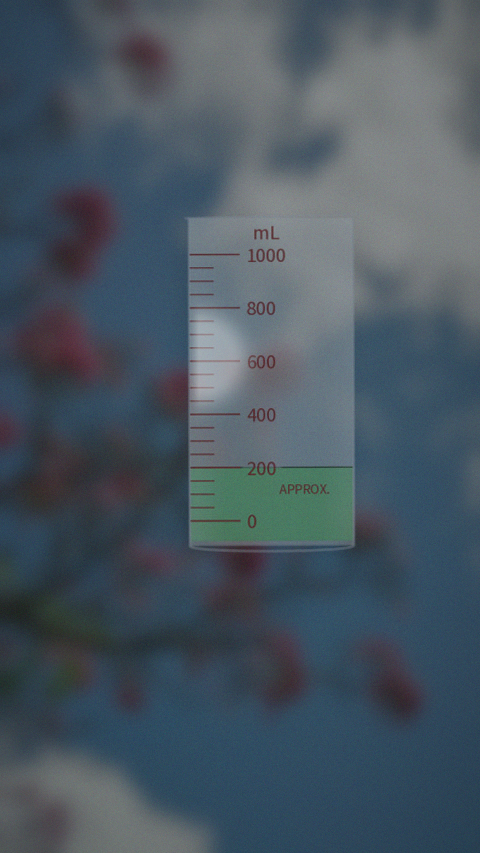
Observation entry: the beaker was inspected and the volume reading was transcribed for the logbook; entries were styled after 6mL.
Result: 200mL
